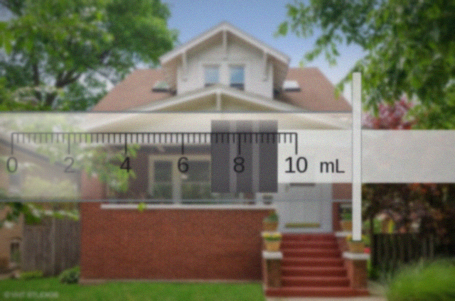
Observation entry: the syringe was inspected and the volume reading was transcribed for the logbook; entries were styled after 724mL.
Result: 7mL
